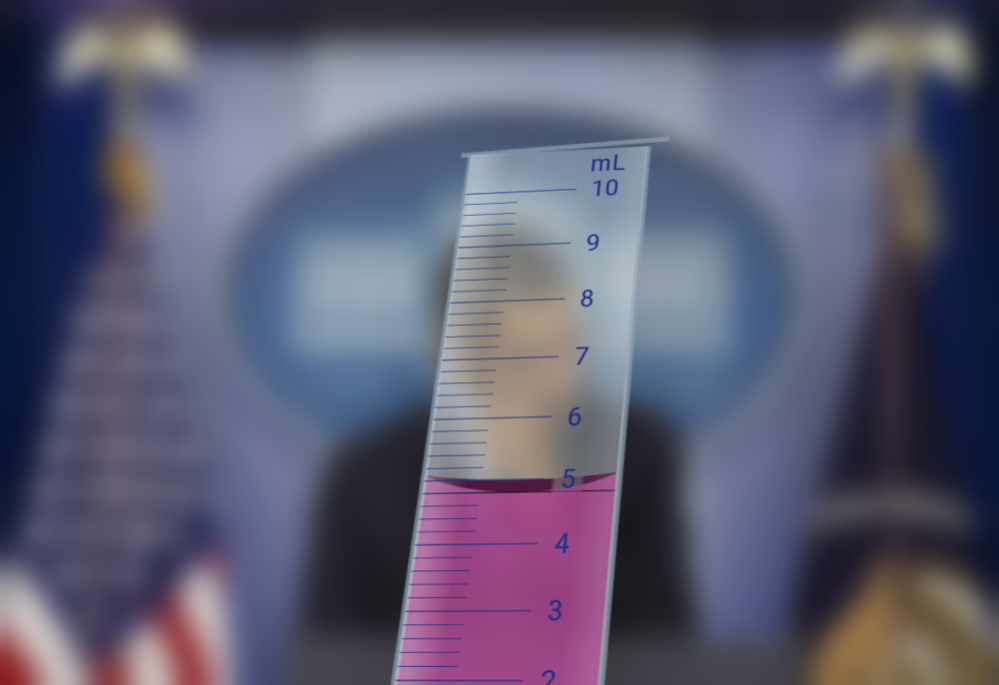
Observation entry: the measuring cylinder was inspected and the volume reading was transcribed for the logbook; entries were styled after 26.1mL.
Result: 4.8mL
